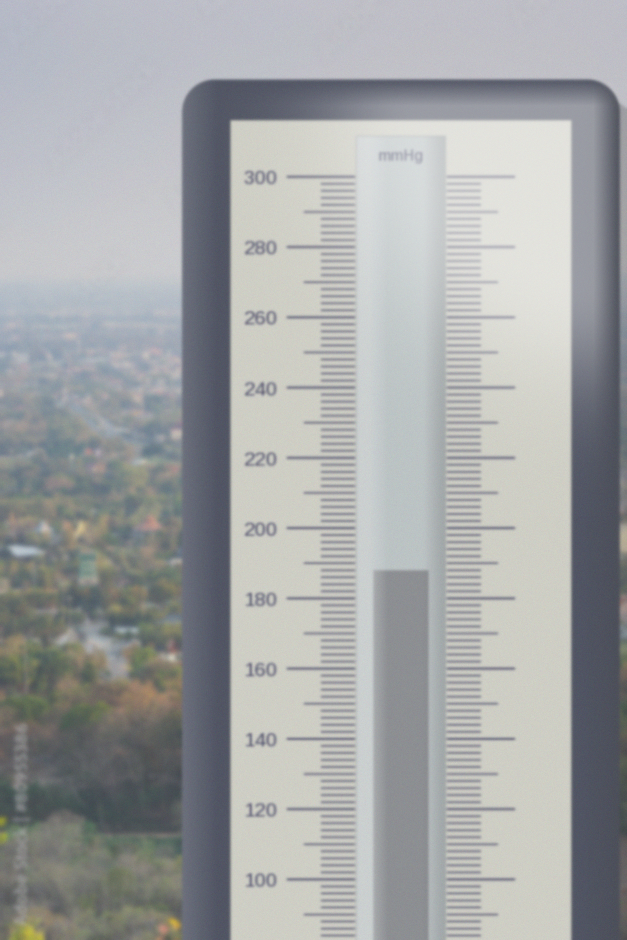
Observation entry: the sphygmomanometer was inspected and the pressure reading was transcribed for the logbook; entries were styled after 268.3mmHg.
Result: 188mmHg
